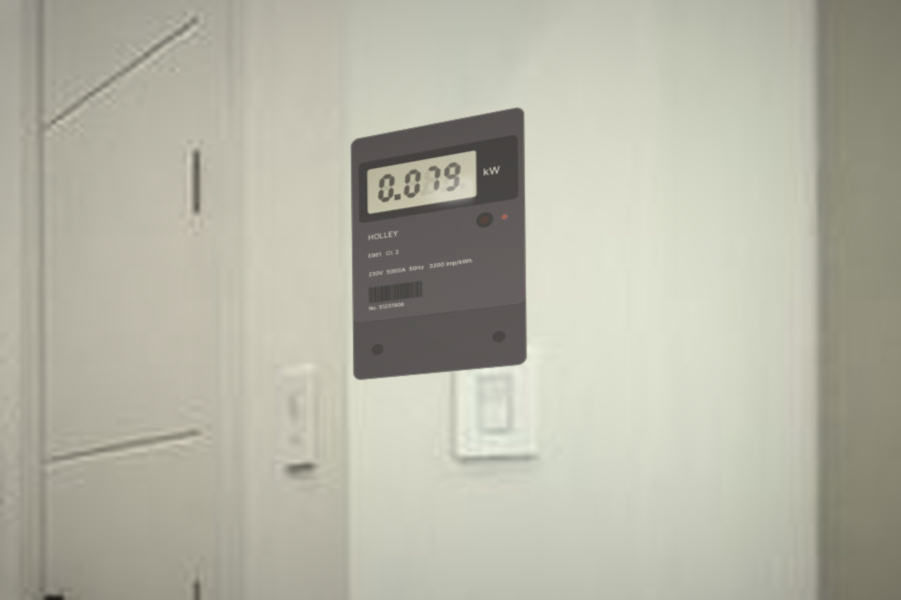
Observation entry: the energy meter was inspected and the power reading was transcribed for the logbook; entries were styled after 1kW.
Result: 0.079kW
